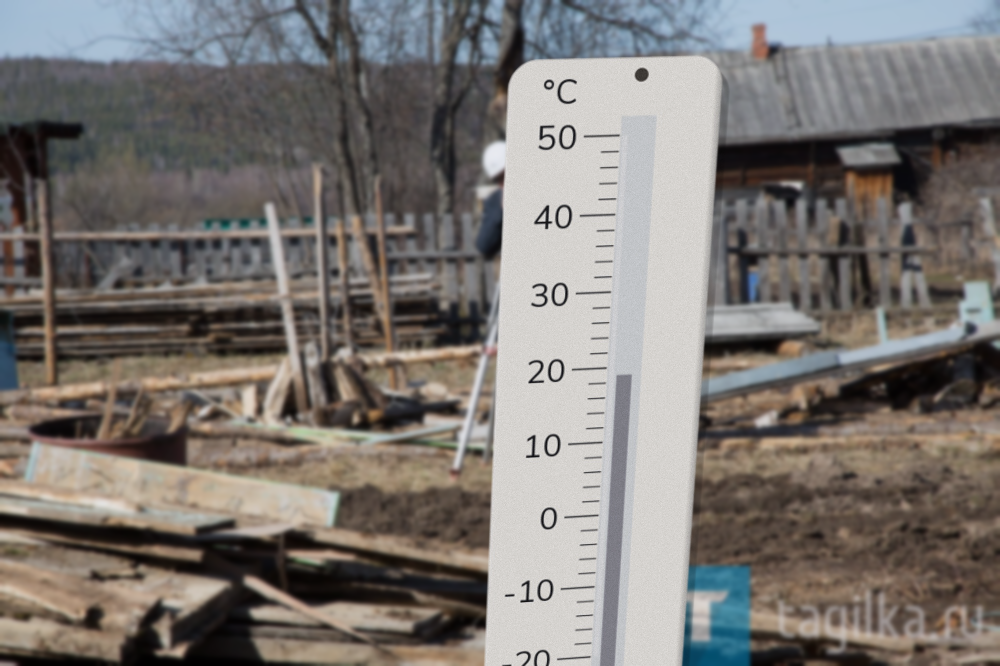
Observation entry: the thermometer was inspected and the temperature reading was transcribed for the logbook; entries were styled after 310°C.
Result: 19°C
